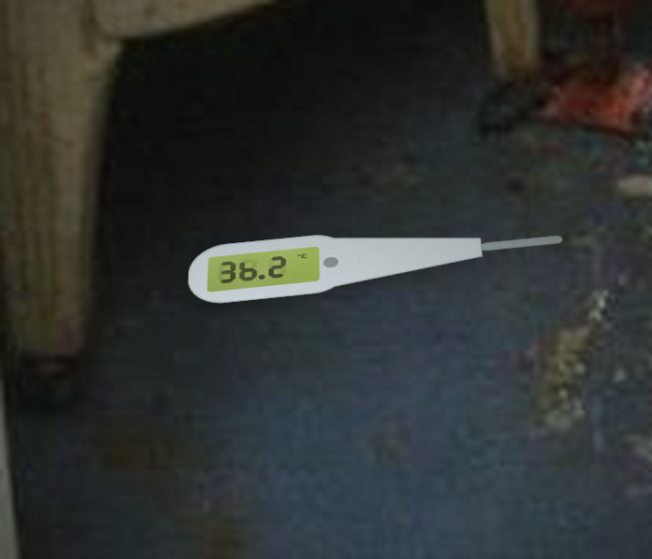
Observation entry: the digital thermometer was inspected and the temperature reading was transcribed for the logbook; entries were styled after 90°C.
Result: 36.2°C
